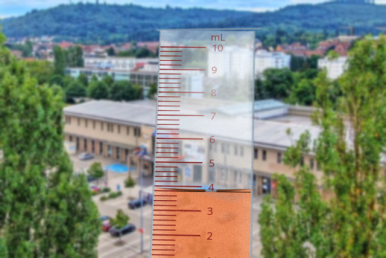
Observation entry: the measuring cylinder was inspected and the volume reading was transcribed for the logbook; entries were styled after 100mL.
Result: 3.8mL
